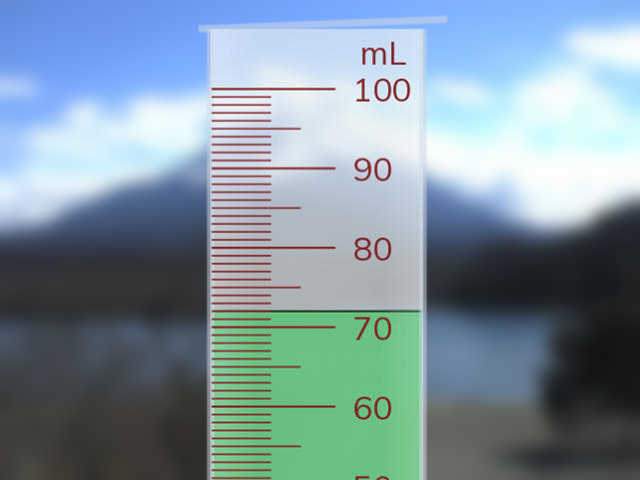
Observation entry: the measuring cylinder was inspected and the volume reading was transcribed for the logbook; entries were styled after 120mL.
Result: 72mL
